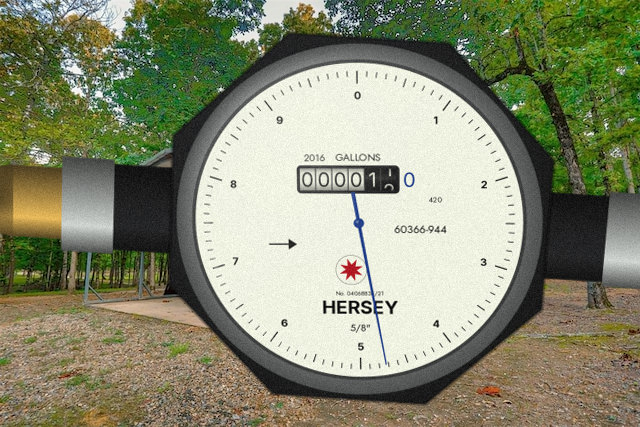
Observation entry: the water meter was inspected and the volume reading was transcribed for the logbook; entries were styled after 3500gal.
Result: 114.7gal
